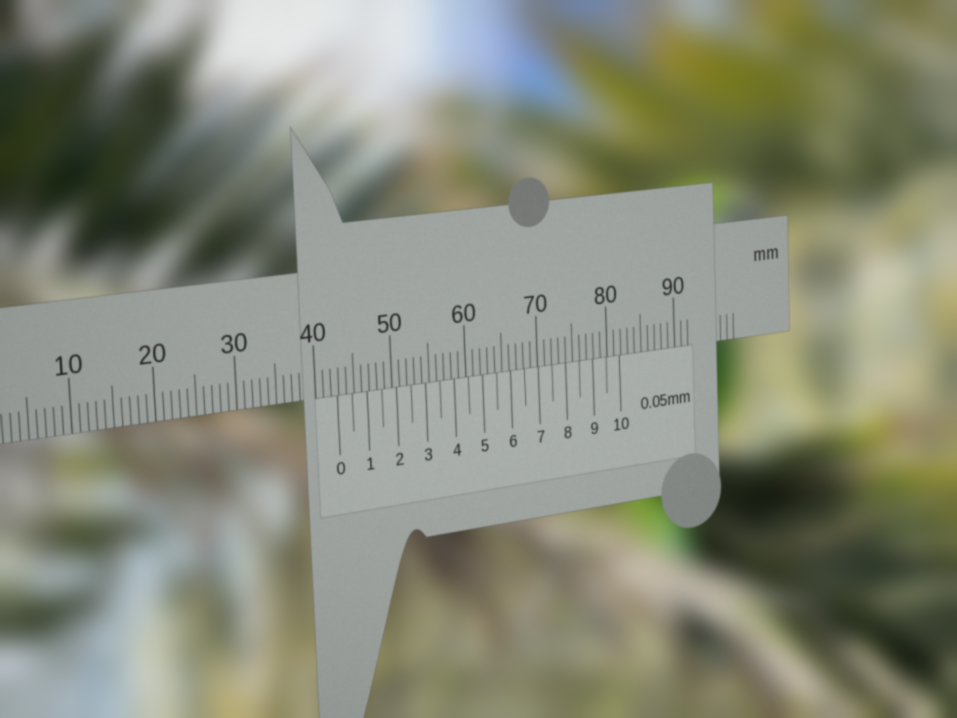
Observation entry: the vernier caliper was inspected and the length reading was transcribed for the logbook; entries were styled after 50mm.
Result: 42.8mm
